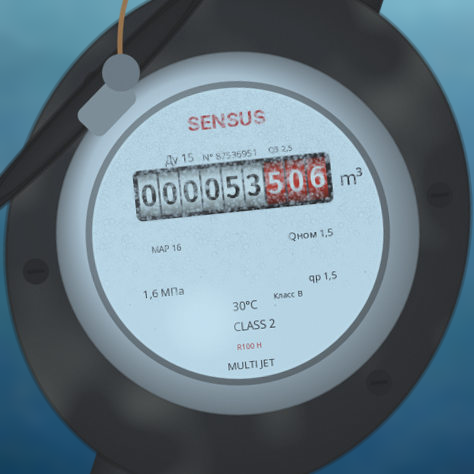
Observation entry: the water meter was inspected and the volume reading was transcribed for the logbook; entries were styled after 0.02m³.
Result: 53.506m³
